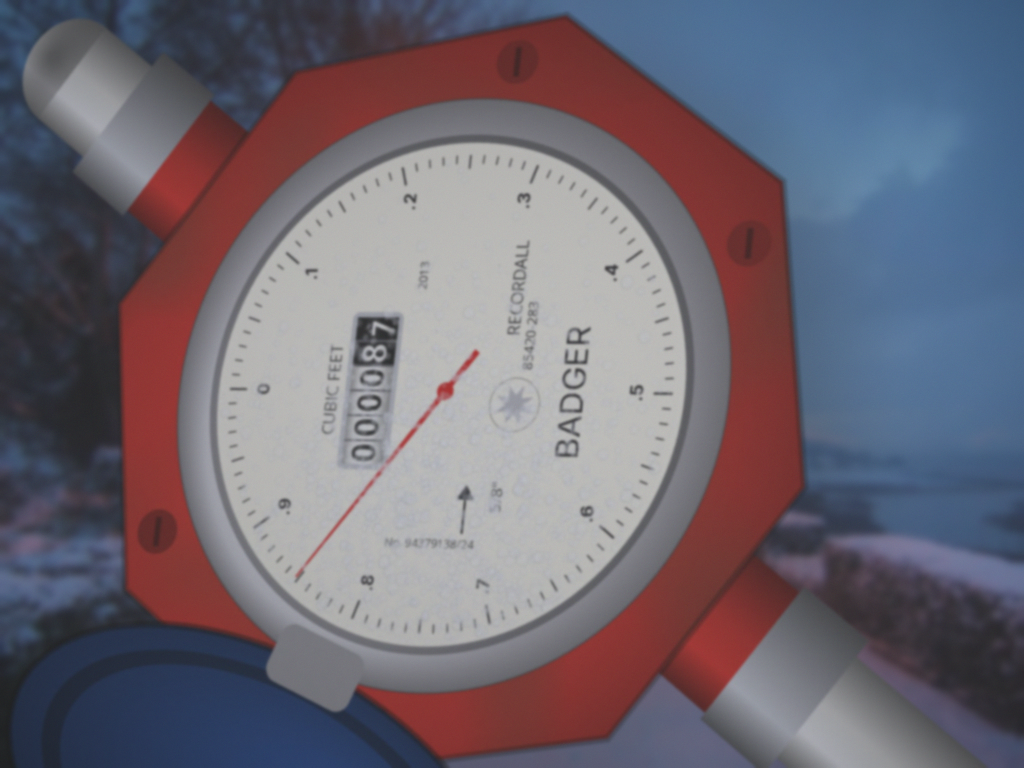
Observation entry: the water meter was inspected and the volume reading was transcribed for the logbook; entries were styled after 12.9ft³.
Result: 86.85ft³
